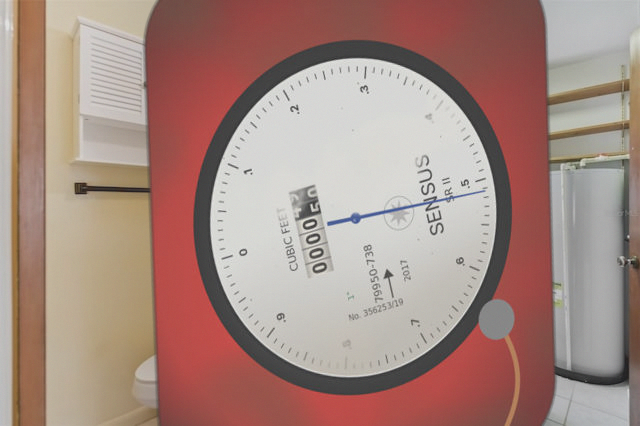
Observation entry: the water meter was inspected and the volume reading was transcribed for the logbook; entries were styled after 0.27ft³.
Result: 49.51ft³
